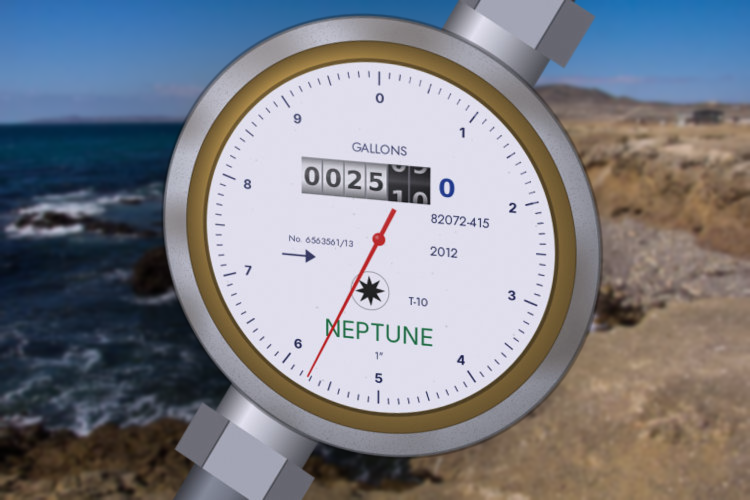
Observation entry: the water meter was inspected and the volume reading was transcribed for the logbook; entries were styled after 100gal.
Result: 25095.7gal
